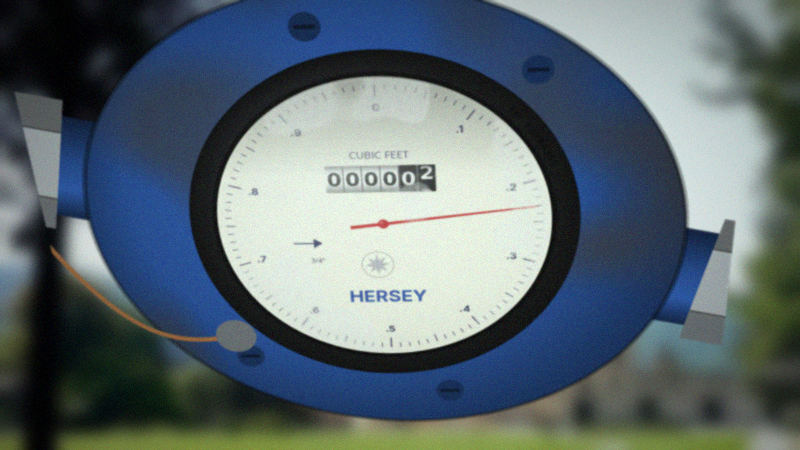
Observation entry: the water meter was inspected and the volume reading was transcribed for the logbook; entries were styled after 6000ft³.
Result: 2.23ft³
